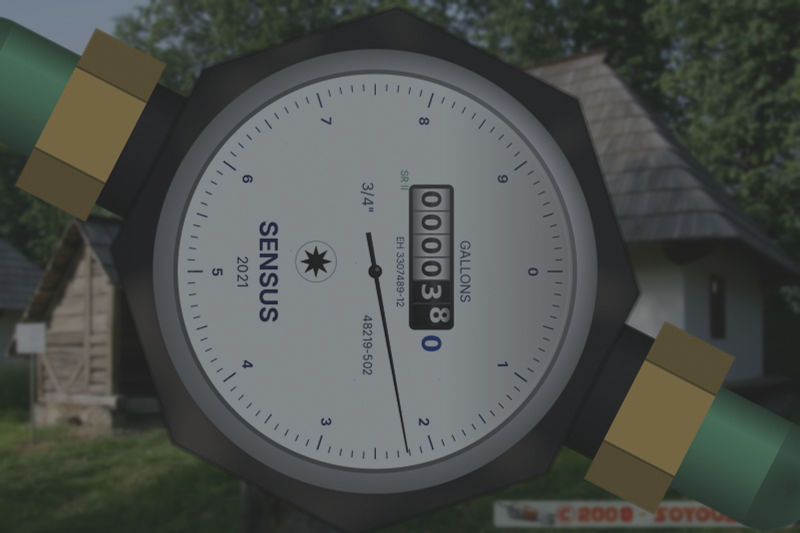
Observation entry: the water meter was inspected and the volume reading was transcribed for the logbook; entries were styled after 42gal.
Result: 382.2gal
